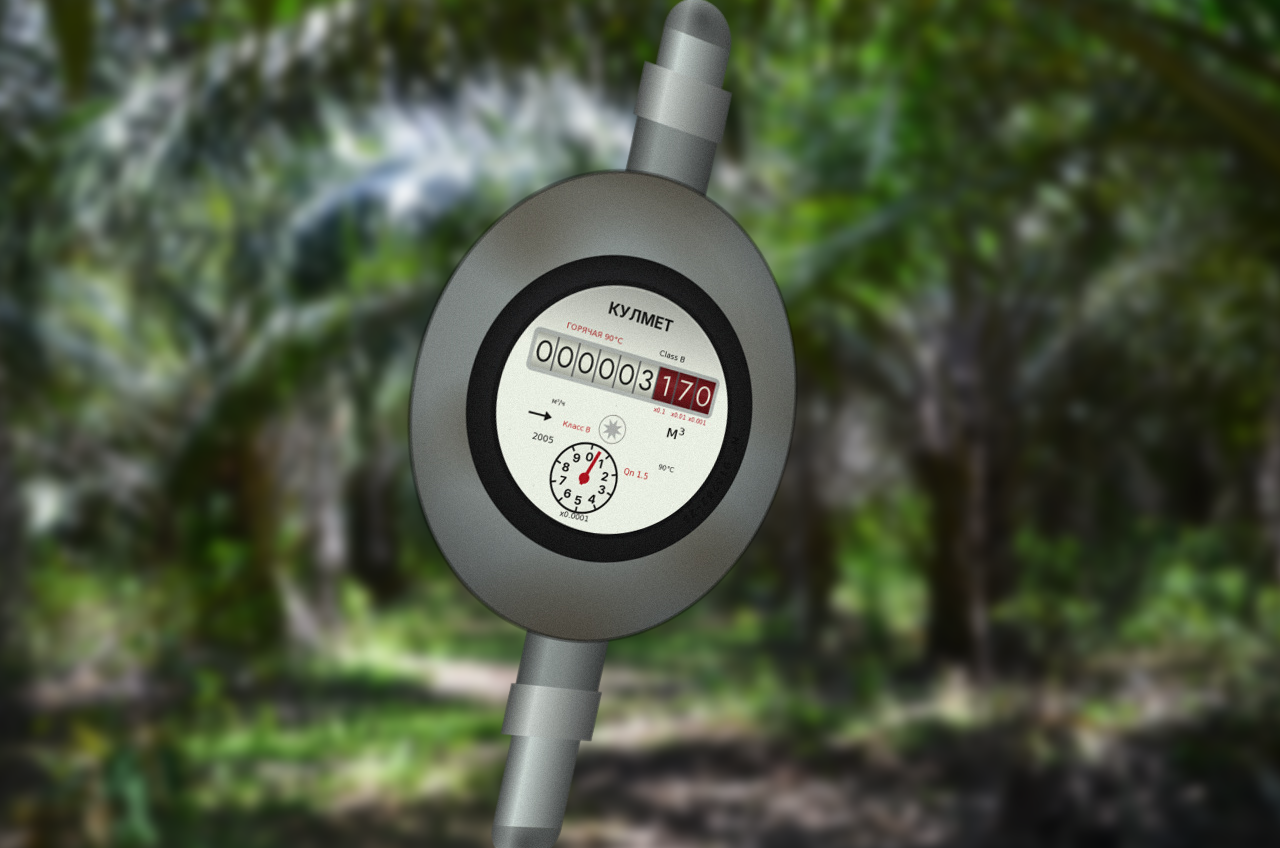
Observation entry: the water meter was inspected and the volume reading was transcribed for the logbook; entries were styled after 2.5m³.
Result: 3.1700m³
